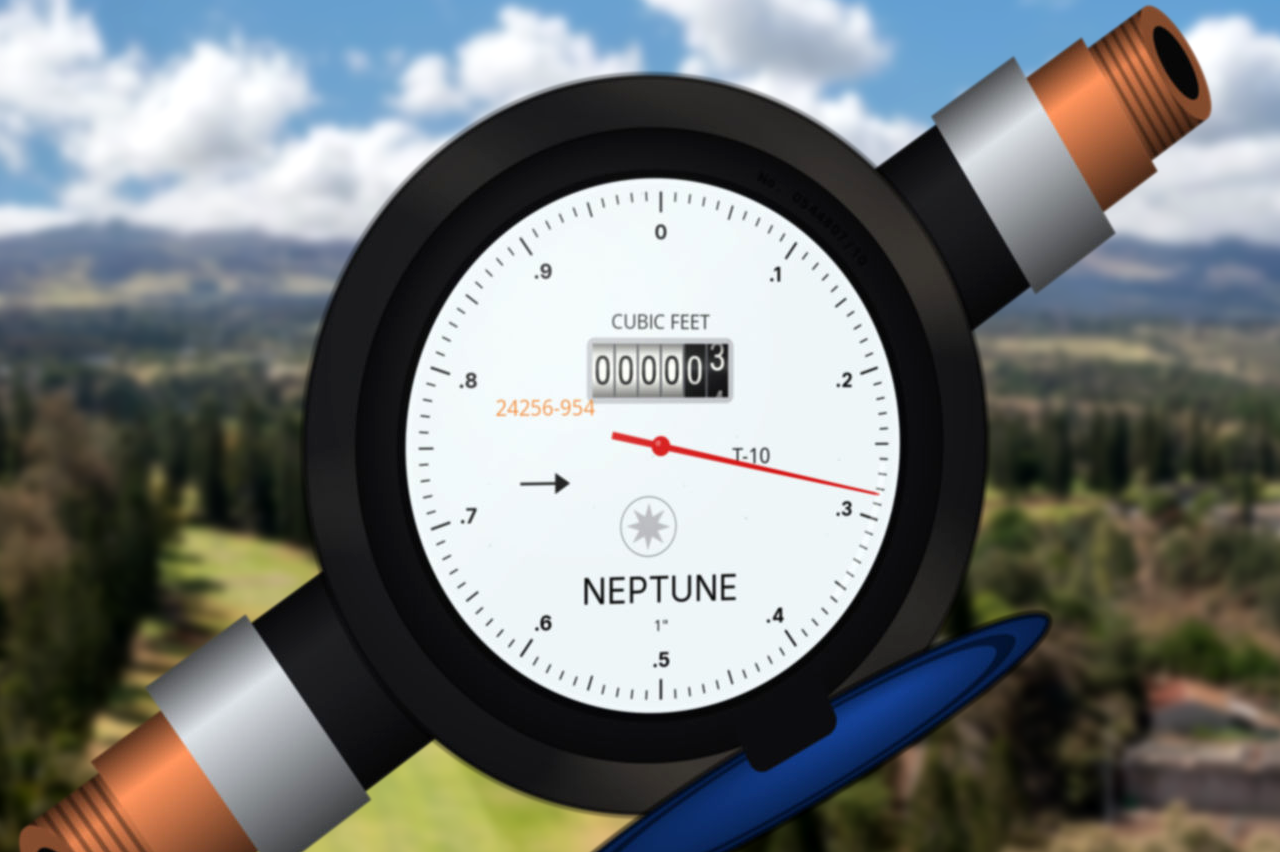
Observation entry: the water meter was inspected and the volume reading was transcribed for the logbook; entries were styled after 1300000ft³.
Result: 3.28ft³
